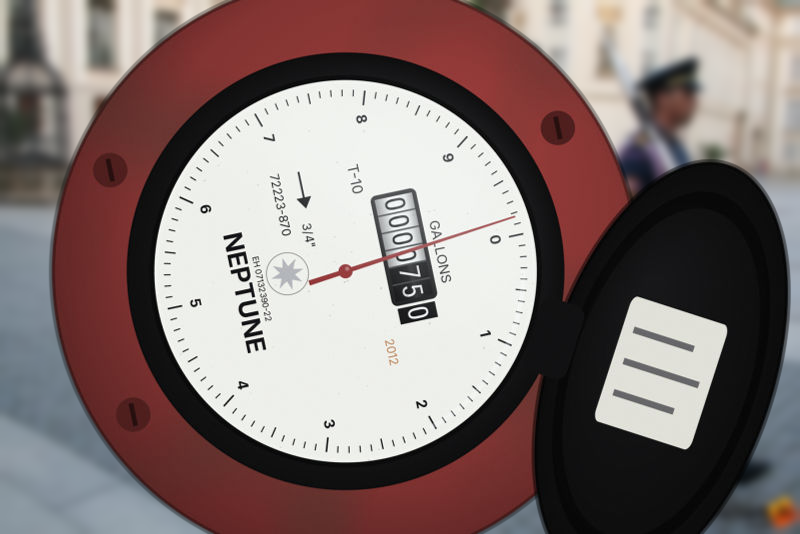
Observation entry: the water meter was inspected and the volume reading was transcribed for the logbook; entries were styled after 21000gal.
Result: 749.8gal
